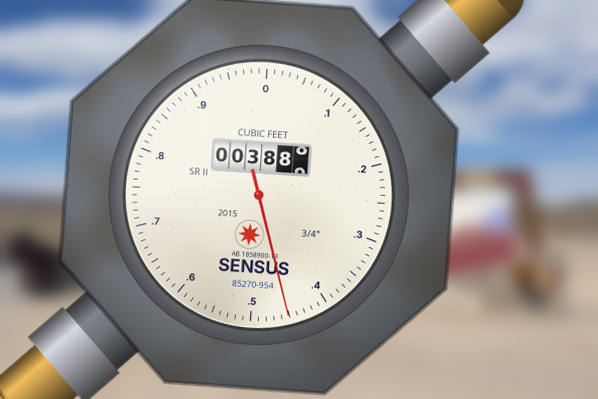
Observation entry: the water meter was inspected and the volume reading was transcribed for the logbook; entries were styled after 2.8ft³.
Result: 3888.45ft³
